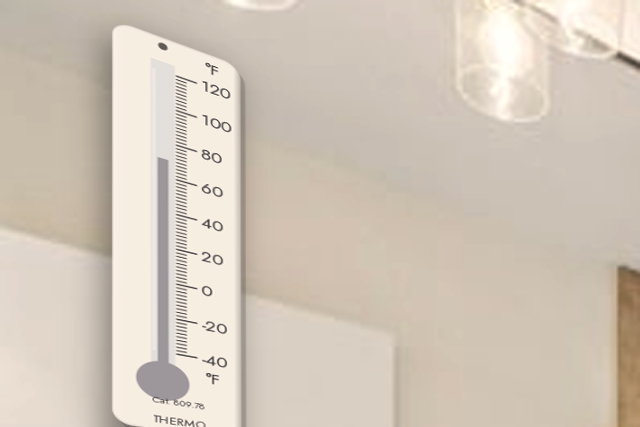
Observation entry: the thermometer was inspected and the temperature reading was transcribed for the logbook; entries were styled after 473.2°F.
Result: 70°F
